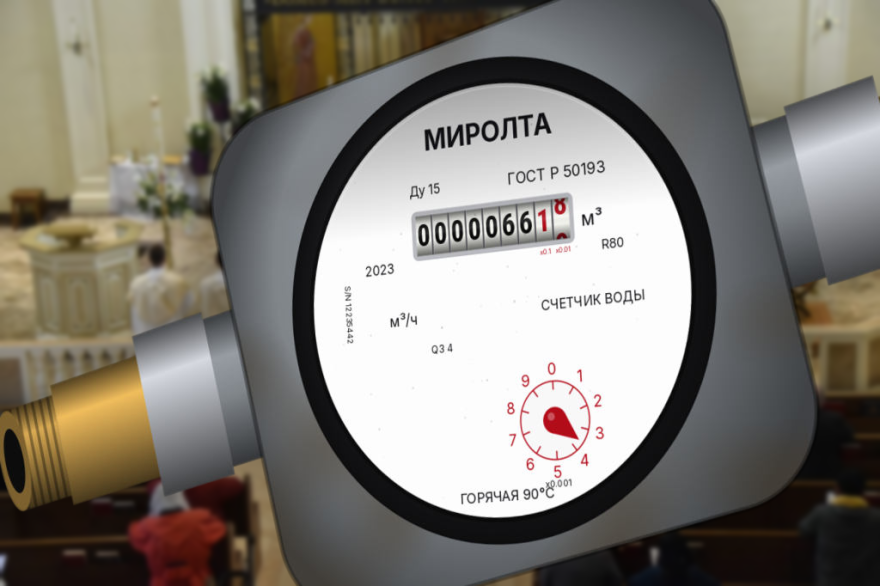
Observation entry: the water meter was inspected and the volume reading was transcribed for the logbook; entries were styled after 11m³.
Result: 66.183m³
